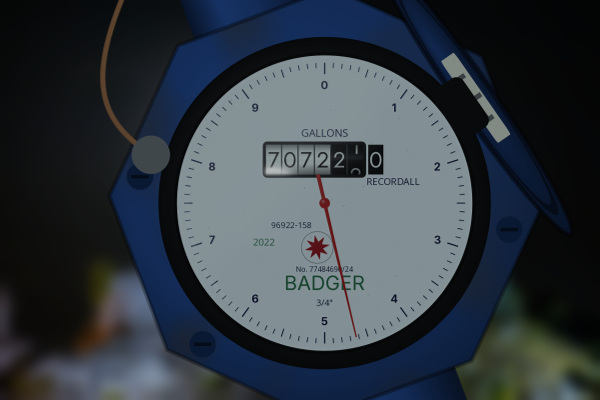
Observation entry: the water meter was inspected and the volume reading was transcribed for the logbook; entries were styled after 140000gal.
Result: 7072214.6gal
